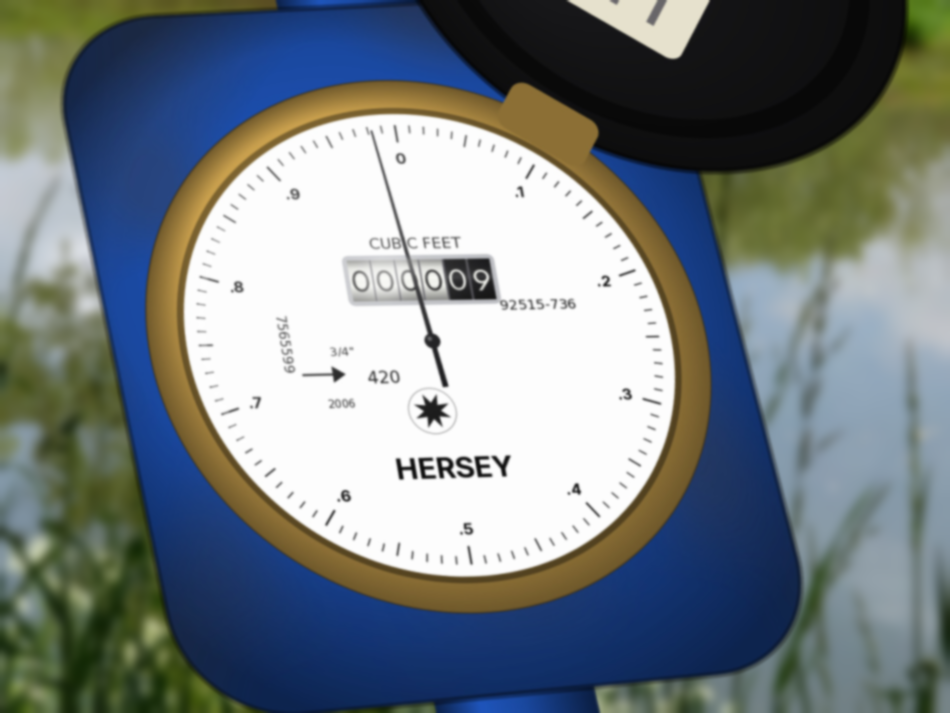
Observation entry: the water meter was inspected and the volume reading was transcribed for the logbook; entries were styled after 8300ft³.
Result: 8.98ft³
